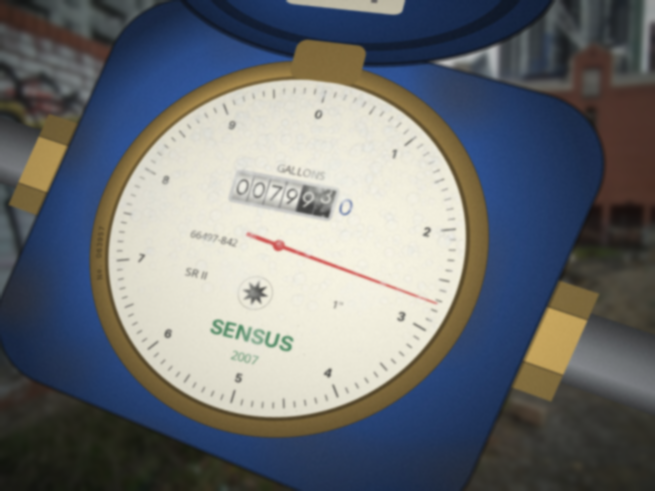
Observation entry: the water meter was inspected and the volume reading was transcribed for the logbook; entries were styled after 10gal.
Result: 79932.7gal
